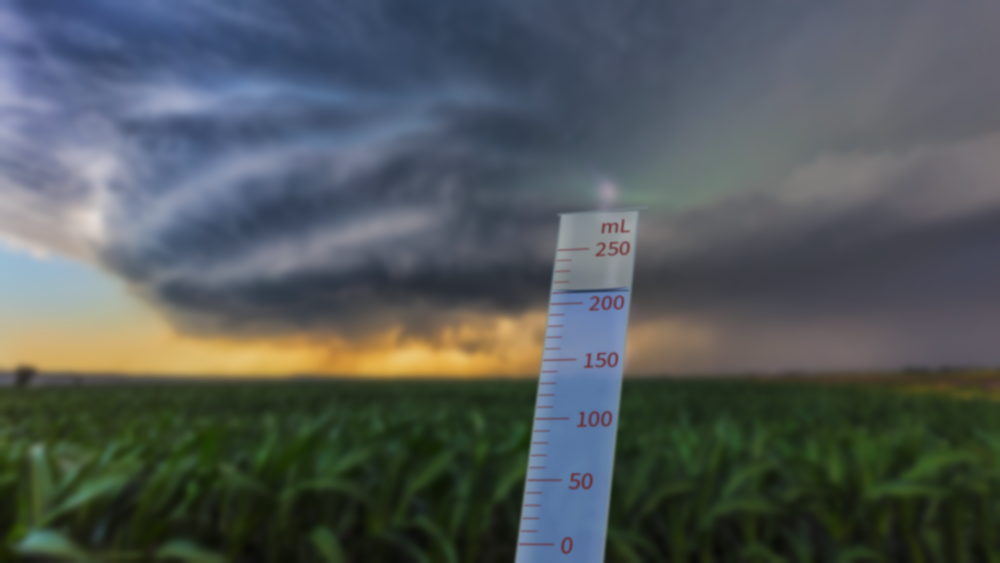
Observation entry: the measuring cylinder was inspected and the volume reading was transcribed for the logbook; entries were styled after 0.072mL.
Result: 210mL
